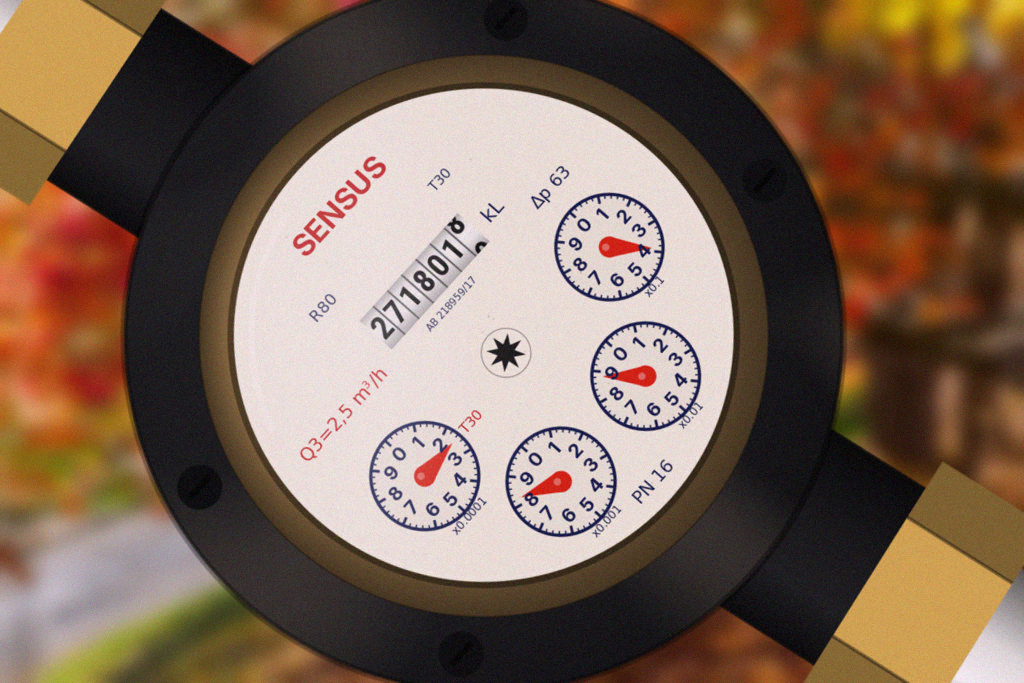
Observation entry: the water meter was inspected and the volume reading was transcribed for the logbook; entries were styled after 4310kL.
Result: 2718018.3882kL
